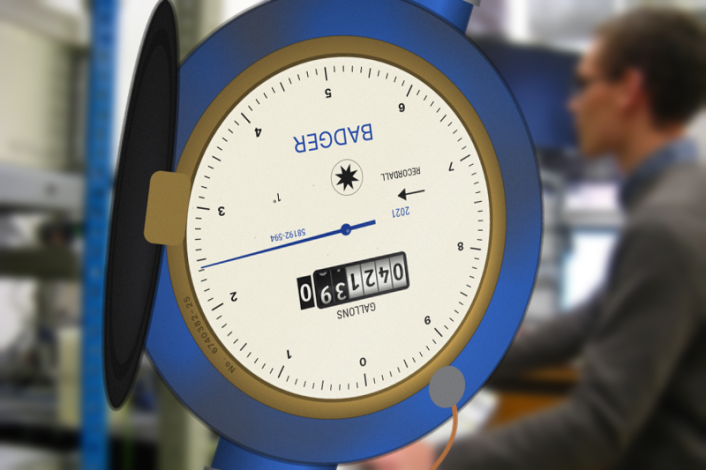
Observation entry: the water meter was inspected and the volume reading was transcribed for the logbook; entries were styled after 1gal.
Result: 421392.4gal
